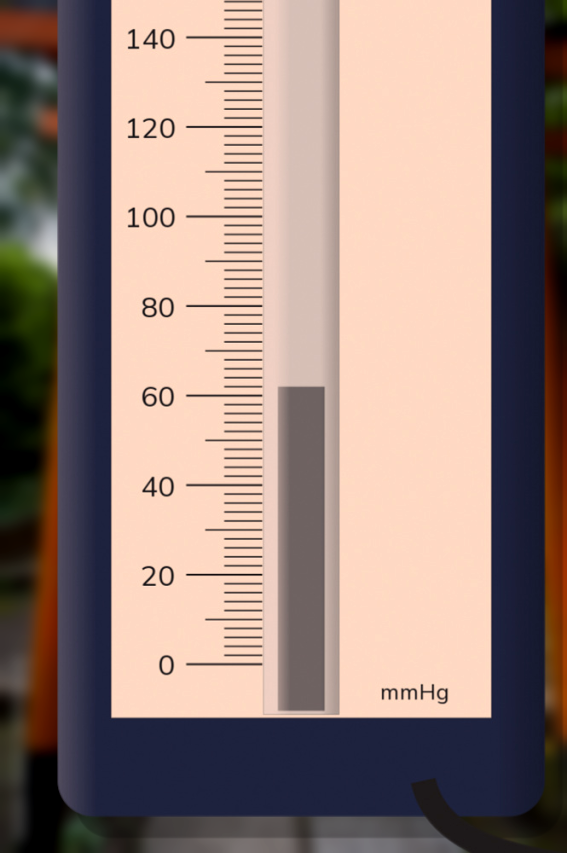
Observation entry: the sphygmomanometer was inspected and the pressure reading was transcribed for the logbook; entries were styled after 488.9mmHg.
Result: 62mmHg
